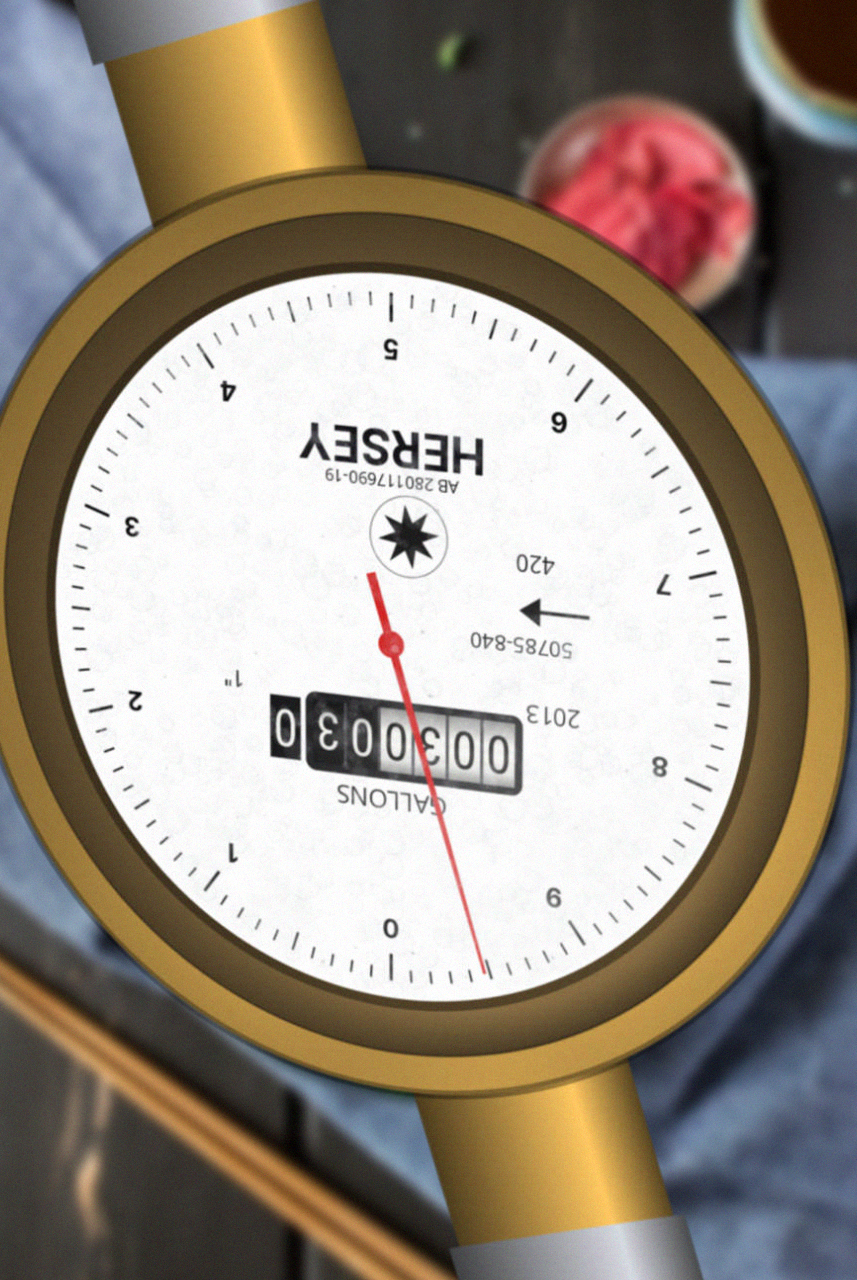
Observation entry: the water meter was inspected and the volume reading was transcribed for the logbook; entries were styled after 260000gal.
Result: 30029.5gal
